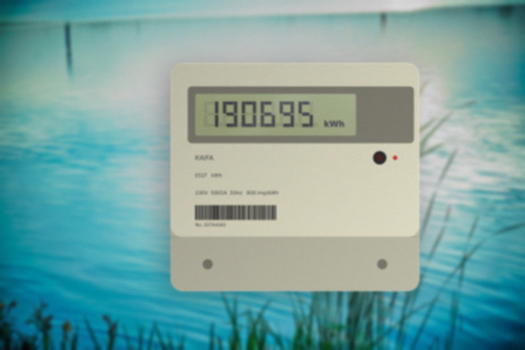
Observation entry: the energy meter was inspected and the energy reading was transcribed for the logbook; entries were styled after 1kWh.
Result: 190695kWh
